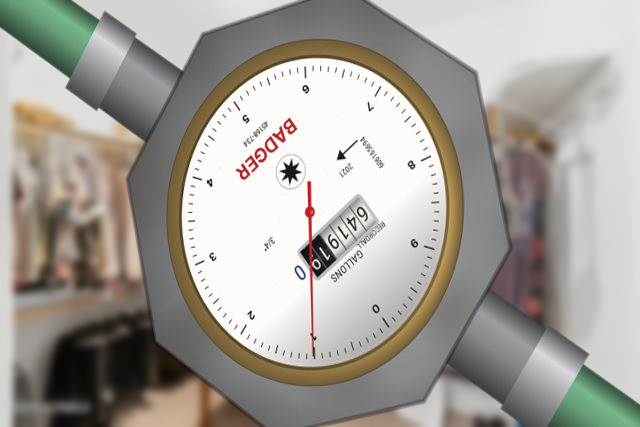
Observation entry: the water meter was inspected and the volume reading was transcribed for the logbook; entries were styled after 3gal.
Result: 6419191.0gal
